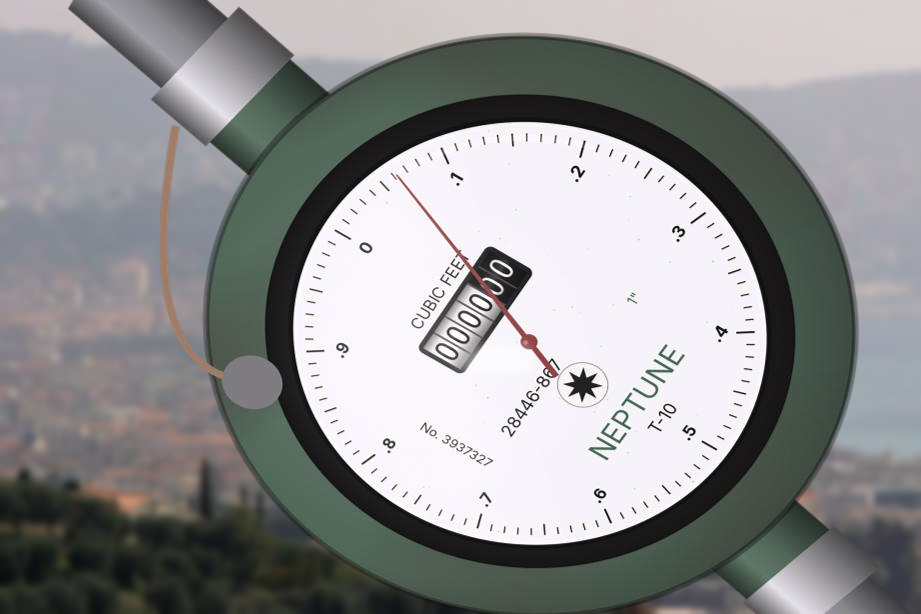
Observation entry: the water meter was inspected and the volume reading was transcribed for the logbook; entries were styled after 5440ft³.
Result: 0.06ft³
